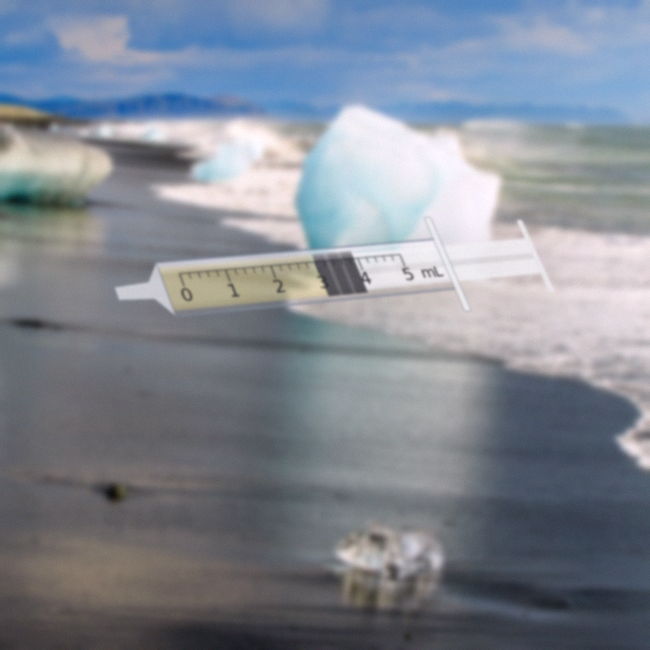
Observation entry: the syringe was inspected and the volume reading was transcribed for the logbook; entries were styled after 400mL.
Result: 3mL
